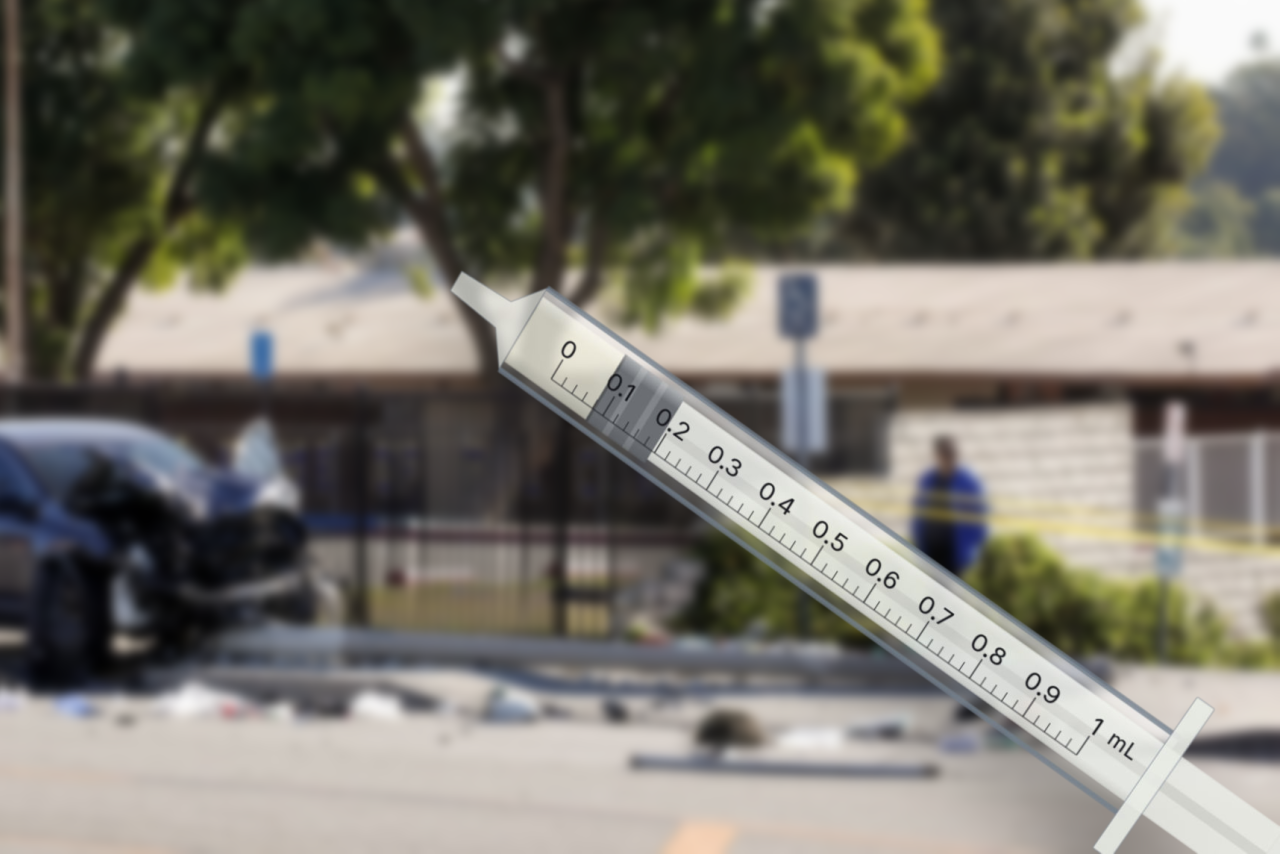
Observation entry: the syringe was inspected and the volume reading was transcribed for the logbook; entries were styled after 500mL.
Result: 0.08mL
